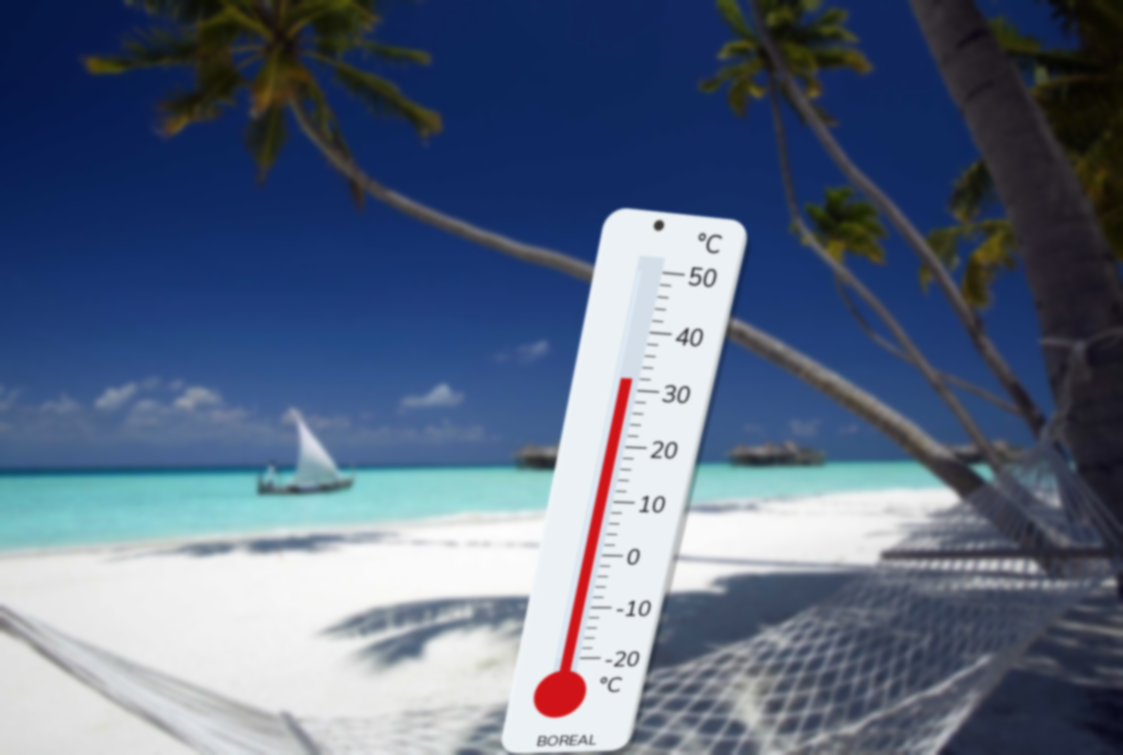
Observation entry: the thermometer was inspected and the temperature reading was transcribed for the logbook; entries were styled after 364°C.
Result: 32°C
